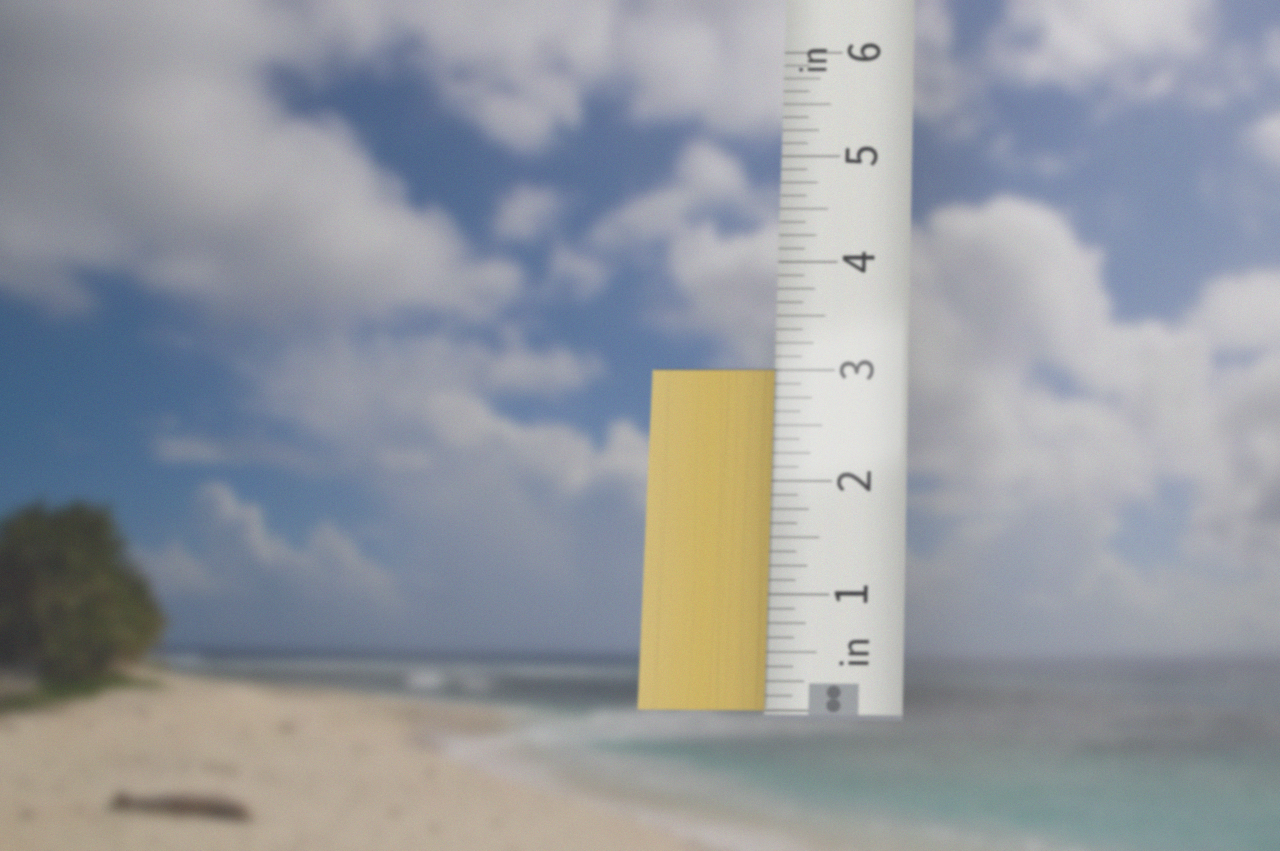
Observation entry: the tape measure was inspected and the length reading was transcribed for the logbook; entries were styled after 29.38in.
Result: 3in
